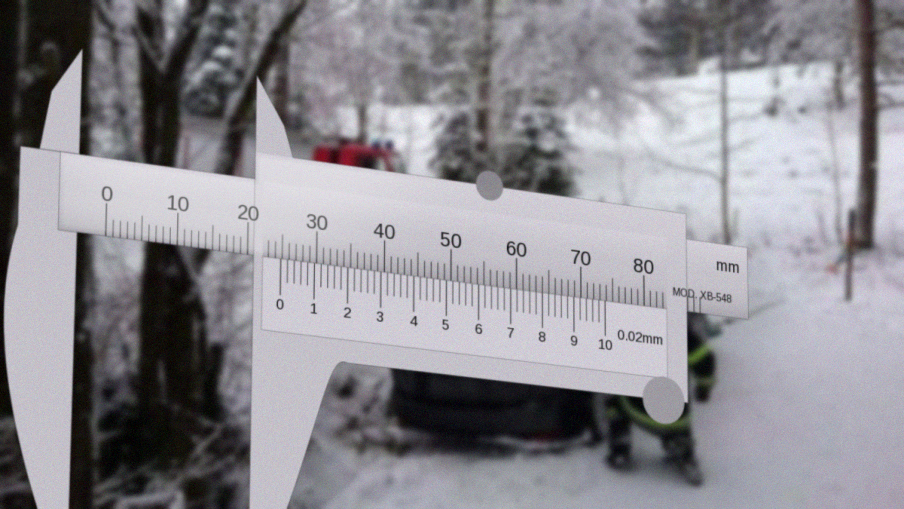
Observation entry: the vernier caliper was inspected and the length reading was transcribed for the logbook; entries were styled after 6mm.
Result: 24.8mm
